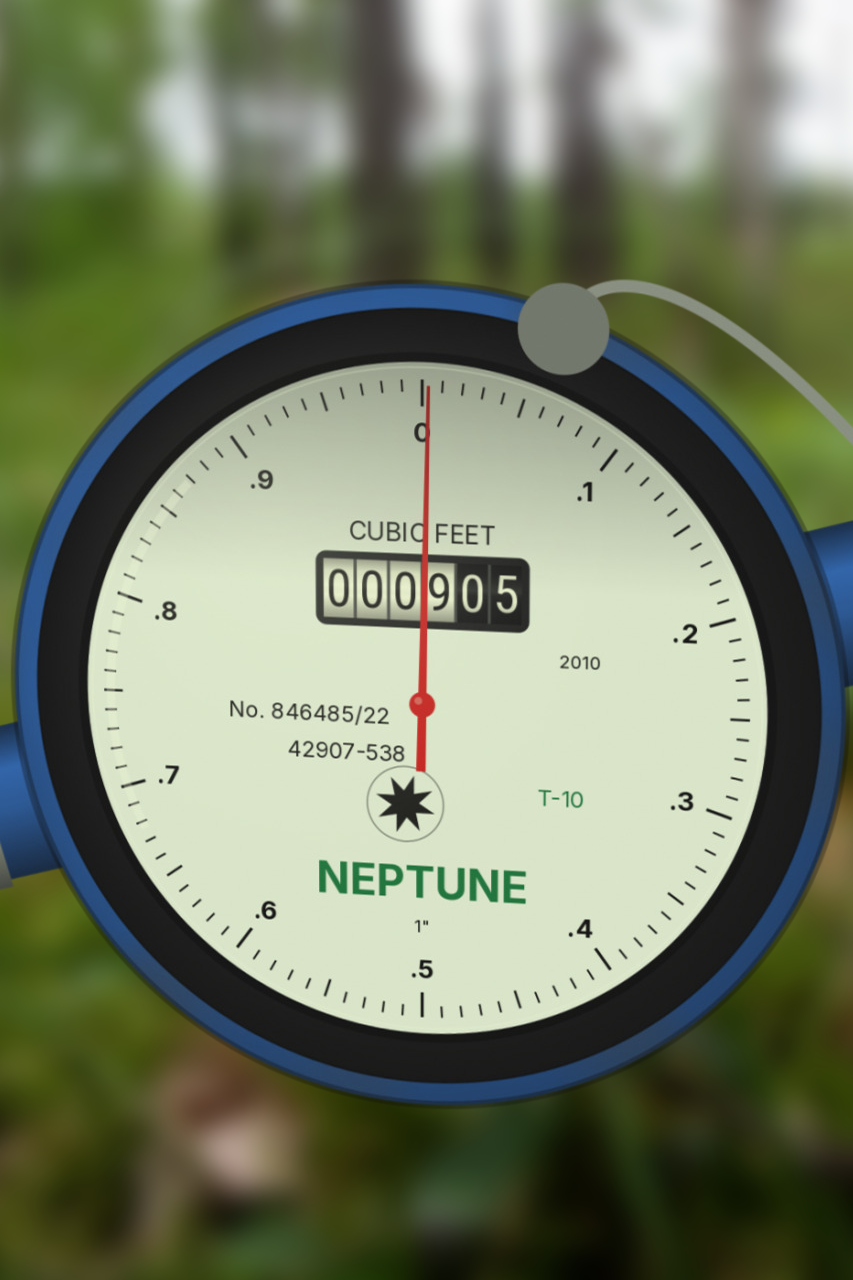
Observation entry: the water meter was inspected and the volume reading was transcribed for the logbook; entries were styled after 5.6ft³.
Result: 905.00ft³
